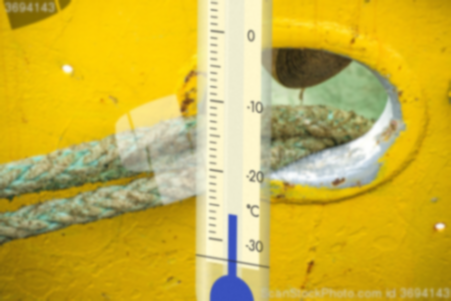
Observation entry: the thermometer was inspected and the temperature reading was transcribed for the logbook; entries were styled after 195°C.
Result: -26°C
